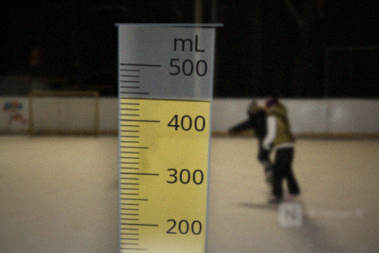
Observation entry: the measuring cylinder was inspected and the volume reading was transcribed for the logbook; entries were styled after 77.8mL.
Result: 440mL
